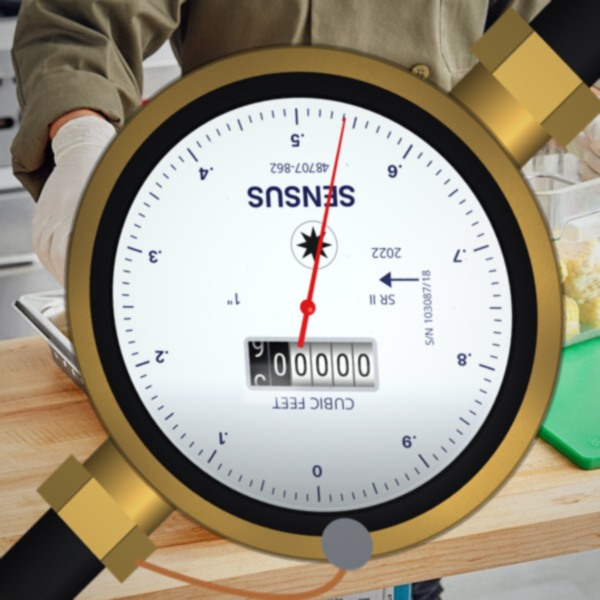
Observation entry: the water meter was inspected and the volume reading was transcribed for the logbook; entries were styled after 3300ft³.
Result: 5.54ft³
